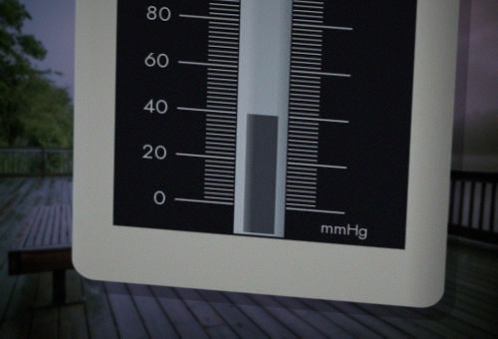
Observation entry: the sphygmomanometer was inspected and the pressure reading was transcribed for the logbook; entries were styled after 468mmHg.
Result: 40mmHg
